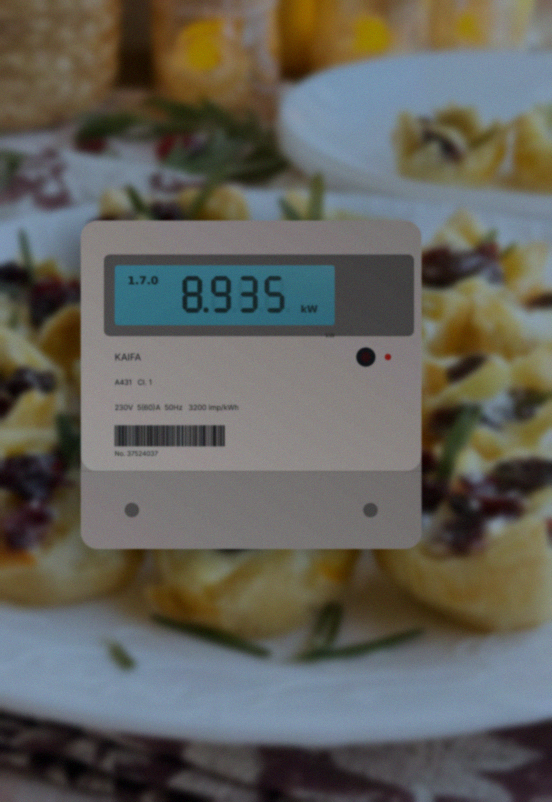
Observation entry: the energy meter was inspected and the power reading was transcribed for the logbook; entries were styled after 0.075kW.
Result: 8.935kW
